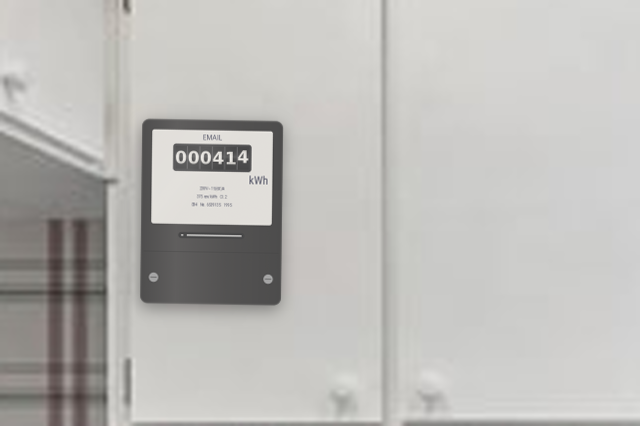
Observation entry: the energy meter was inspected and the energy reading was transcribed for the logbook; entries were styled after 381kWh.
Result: 414kWh
